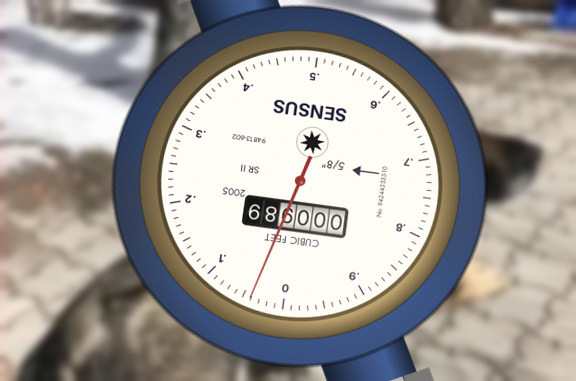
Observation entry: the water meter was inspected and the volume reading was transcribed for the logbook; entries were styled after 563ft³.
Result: 989.04ft³
